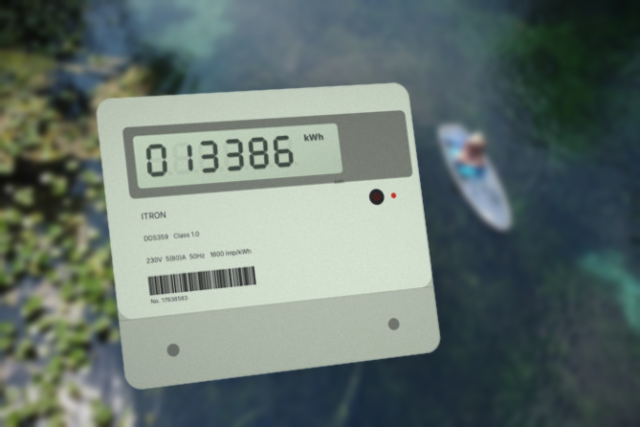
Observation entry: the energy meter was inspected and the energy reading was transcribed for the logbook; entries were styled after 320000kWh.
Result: 13386kWh
